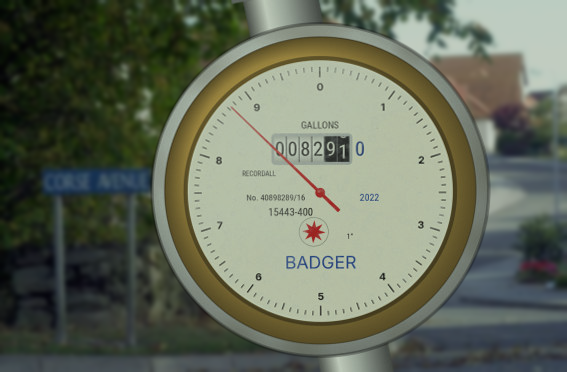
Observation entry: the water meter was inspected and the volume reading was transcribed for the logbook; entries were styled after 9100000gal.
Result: 82908.7gal
